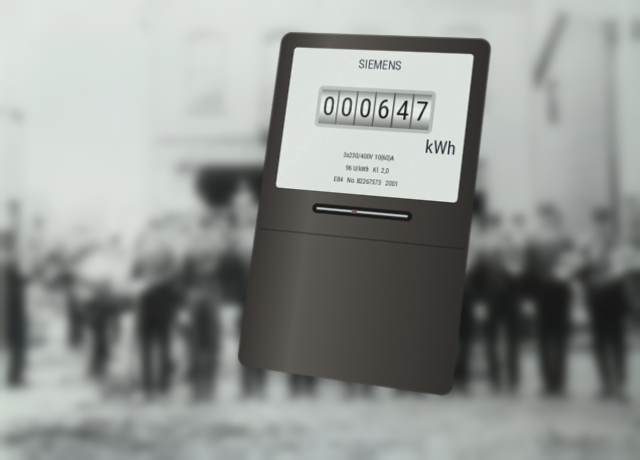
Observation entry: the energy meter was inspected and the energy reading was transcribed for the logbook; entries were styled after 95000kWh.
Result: 647kWh
